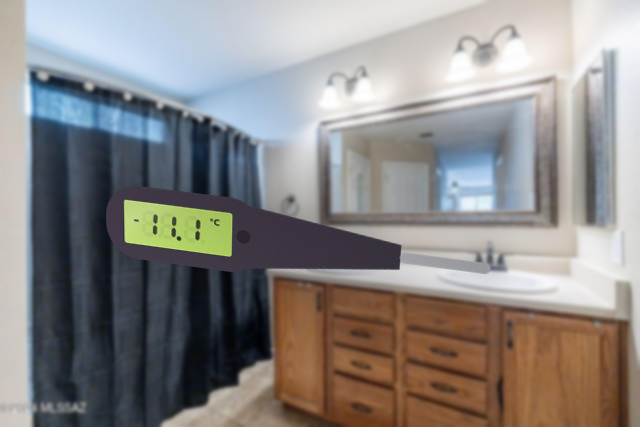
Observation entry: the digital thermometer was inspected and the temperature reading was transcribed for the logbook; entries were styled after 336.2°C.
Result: -11.1°C
